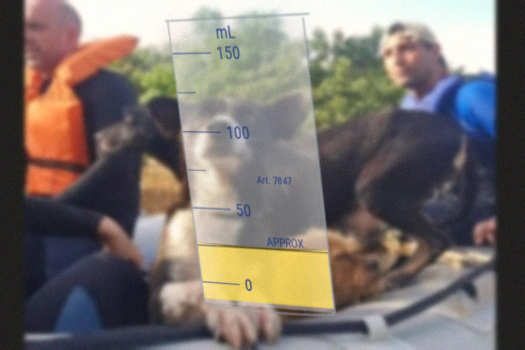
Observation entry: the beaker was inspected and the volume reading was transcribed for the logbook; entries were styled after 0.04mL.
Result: 25mL
